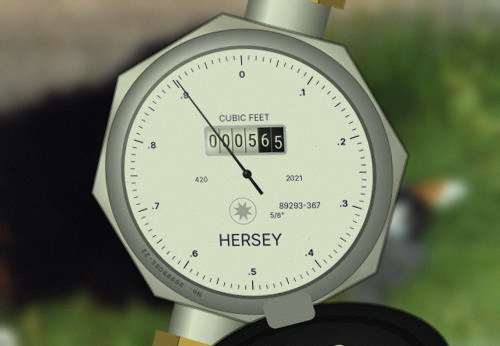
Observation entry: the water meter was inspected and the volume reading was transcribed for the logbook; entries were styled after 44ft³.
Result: 564.90ft³
